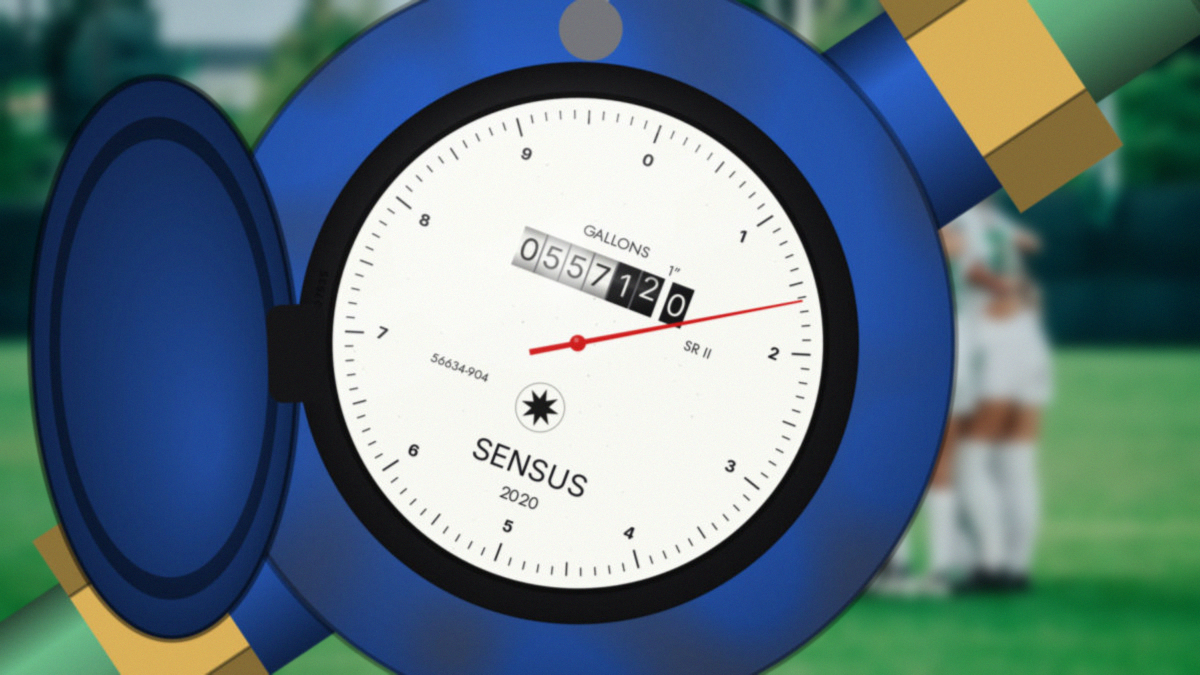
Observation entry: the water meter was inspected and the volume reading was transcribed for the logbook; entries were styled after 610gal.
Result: 557121.6gal
